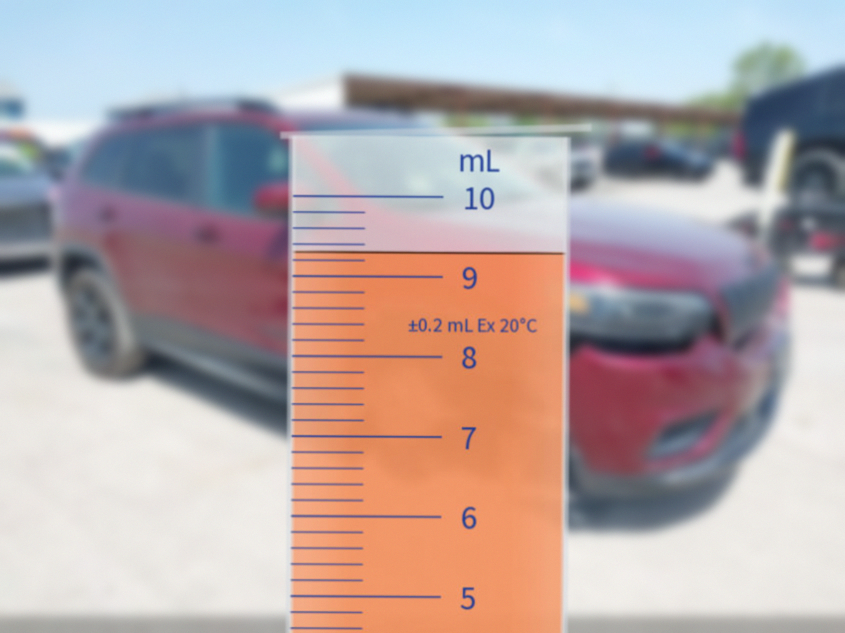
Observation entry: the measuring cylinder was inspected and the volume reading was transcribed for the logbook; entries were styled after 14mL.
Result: 9.3mL
